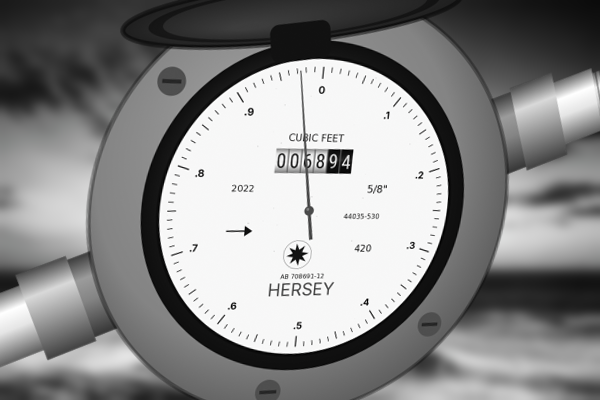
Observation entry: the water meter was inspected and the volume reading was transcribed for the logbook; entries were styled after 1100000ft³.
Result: 6893.97ft³
